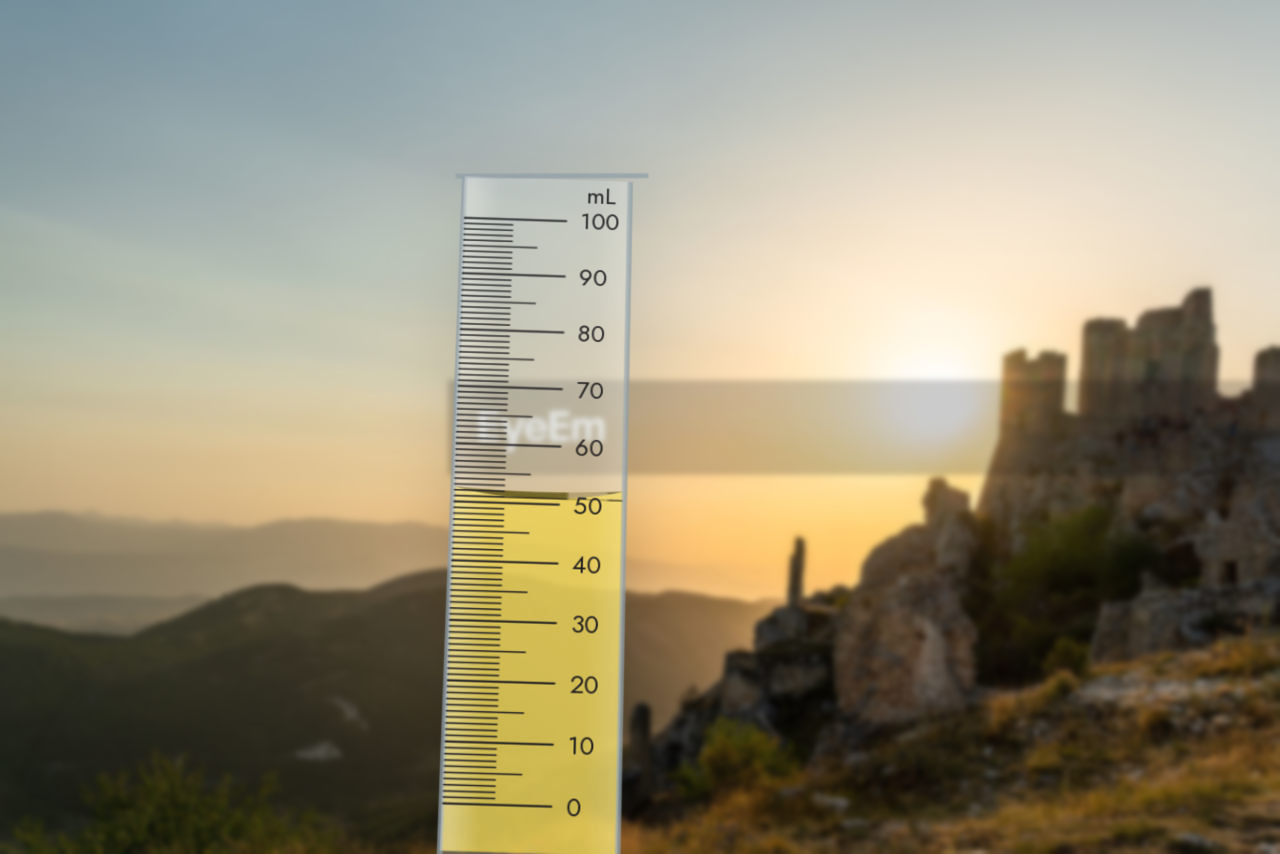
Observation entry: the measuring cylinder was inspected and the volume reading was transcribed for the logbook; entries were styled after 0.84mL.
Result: 51mL
